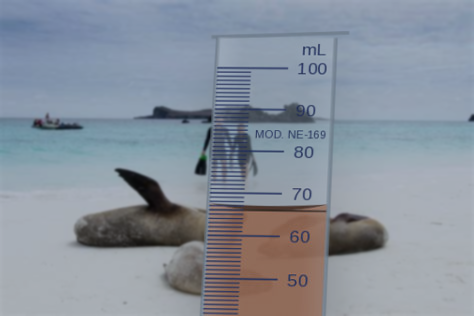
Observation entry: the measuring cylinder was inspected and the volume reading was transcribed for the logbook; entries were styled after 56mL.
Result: 66mL
